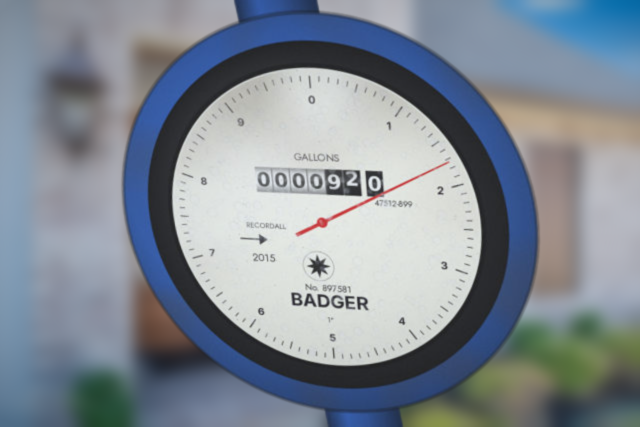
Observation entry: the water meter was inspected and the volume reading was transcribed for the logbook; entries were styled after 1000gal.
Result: 921.7gal
